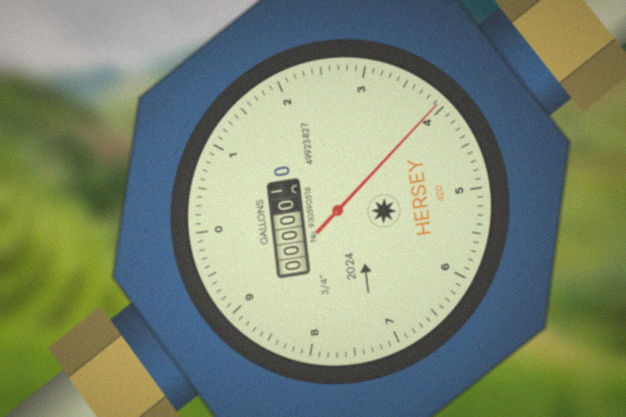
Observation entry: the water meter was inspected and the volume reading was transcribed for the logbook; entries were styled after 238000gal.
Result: 13.9gal
